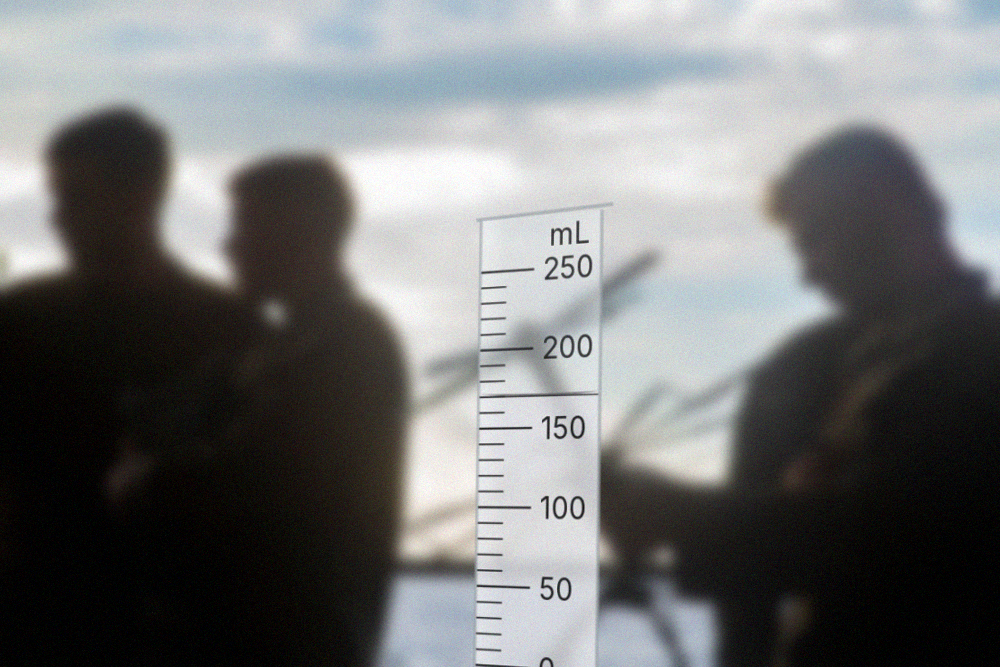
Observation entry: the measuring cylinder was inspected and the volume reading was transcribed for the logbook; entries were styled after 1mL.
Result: 170mL
